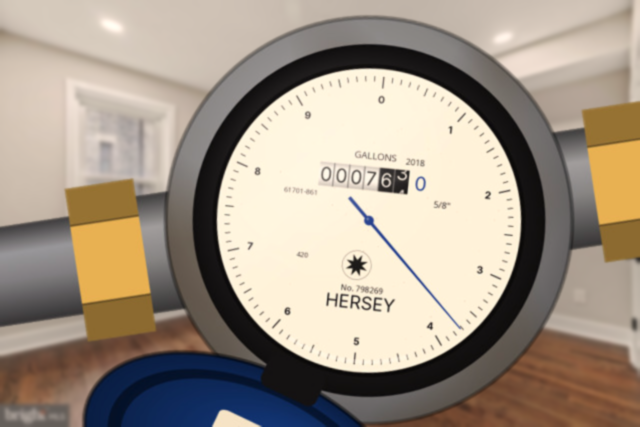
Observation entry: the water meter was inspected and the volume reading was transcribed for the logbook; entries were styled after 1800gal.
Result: 7633.7gal
